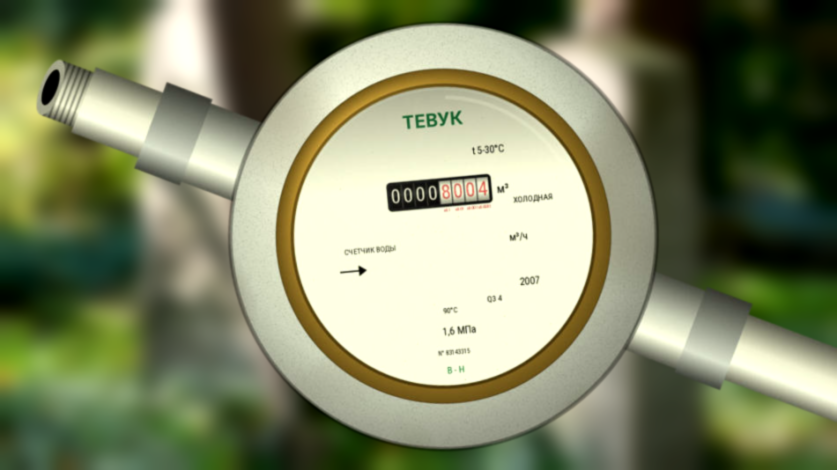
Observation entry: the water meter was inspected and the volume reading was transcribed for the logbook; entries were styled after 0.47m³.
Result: 0.8004m³
